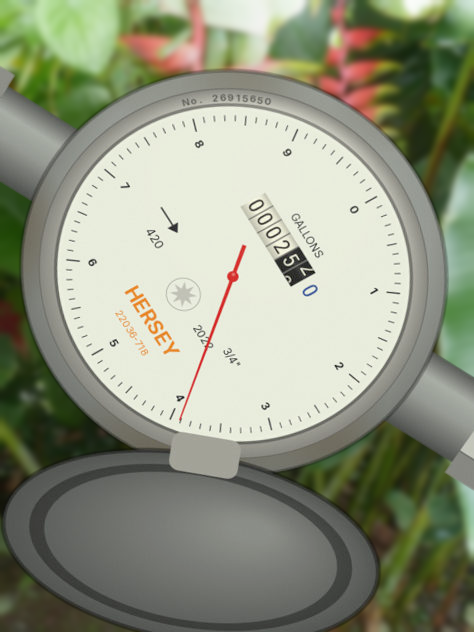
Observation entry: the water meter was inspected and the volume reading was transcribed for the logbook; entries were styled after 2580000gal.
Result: 2523.9gal
